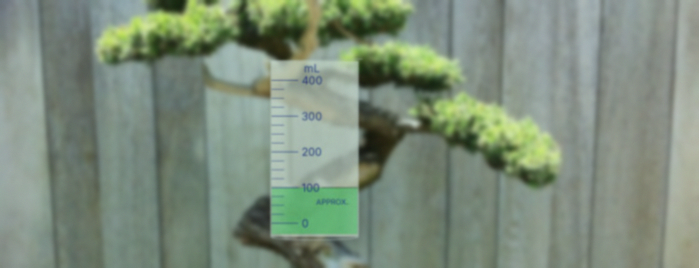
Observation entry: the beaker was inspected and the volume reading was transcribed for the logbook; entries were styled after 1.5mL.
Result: 100mL
